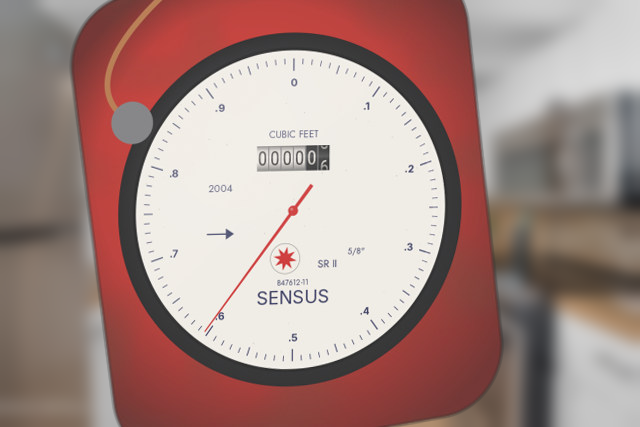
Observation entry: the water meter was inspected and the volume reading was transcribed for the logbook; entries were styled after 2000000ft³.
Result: 5.60ft³
